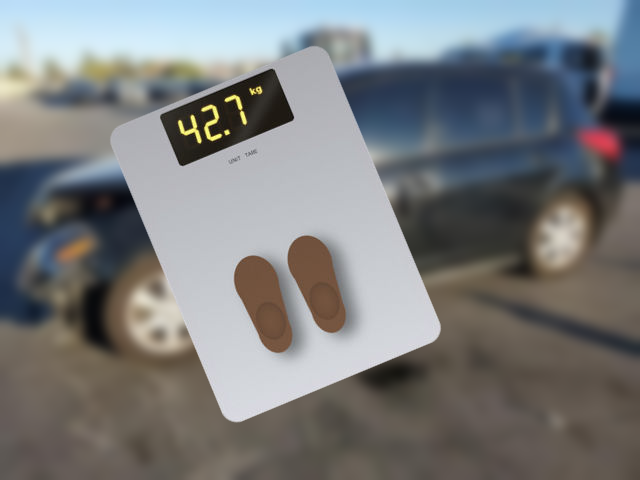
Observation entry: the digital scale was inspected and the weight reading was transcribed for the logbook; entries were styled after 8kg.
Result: 42.7kg
